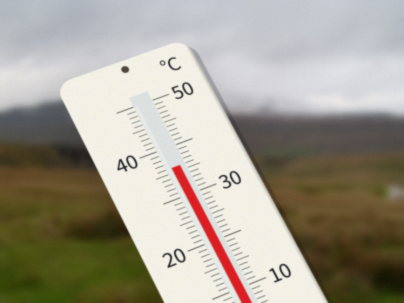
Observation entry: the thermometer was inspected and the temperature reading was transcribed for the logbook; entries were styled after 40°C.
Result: 36°C
